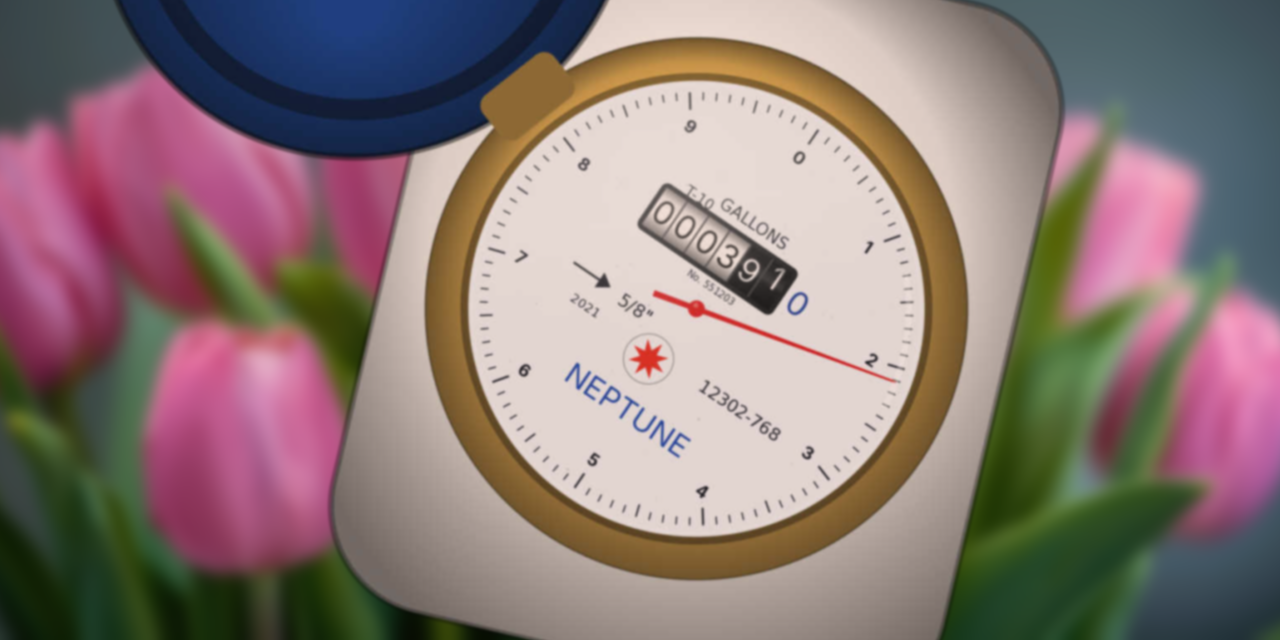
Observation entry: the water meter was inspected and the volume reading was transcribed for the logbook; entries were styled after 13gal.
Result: 3912.1gal
